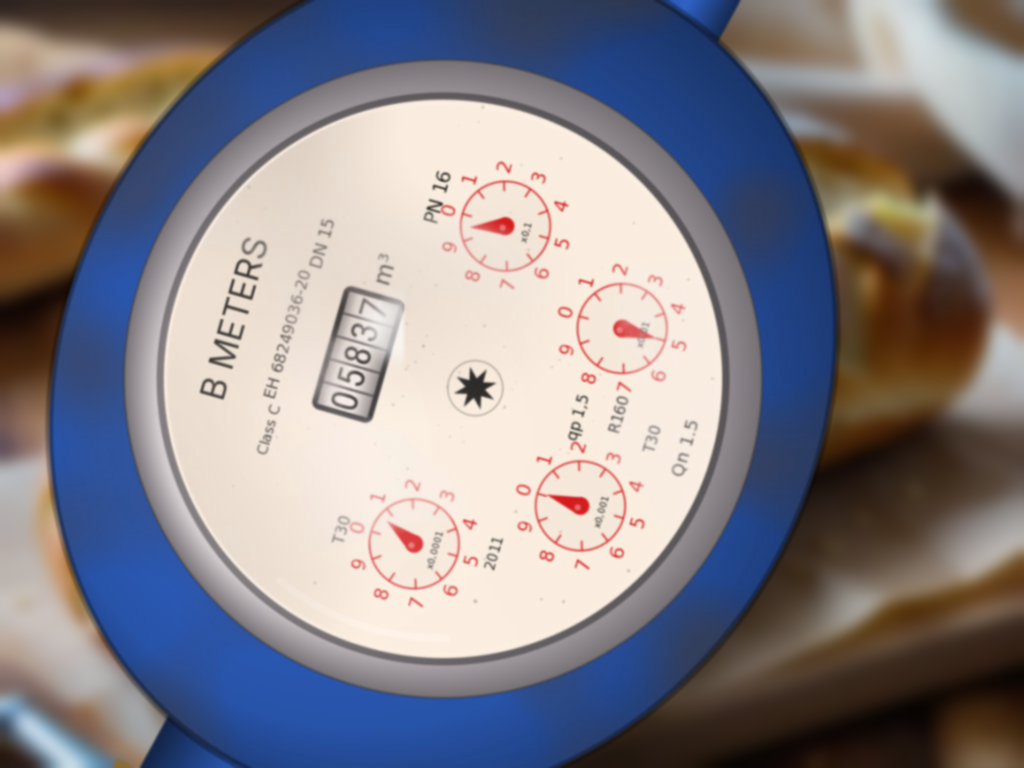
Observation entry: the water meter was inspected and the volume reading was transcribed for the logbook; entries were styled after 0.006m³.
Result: 5836.9500m³
